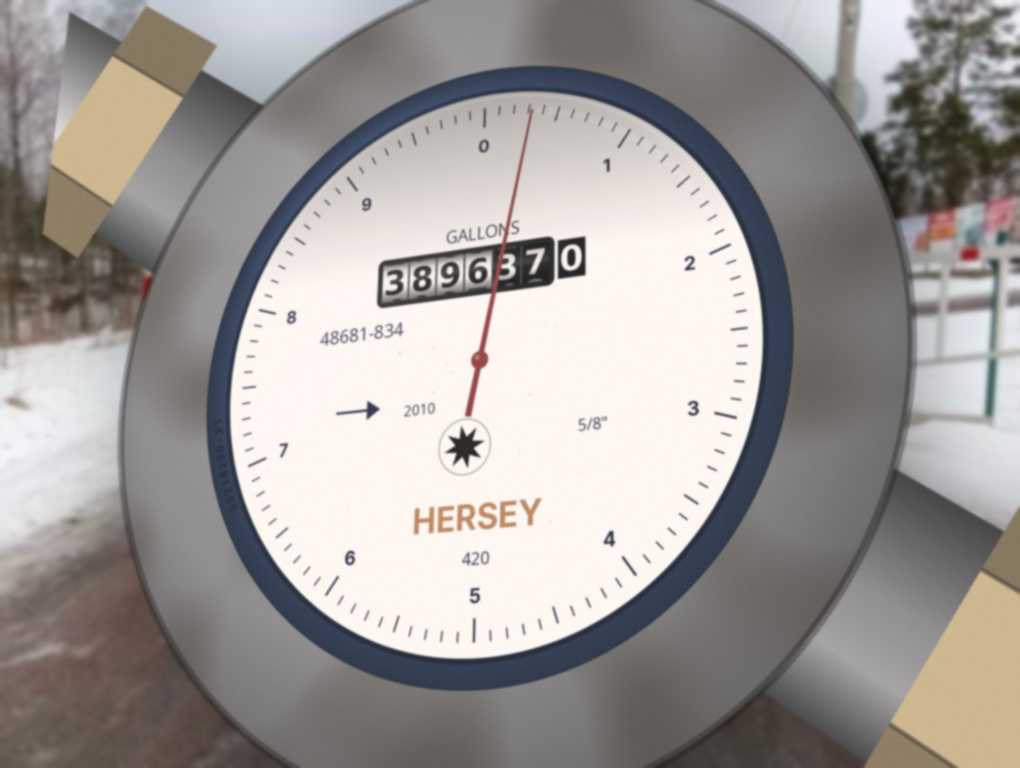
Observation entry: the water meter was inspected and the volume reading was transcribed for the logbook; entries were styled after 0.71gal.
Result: 3896370.3gal
